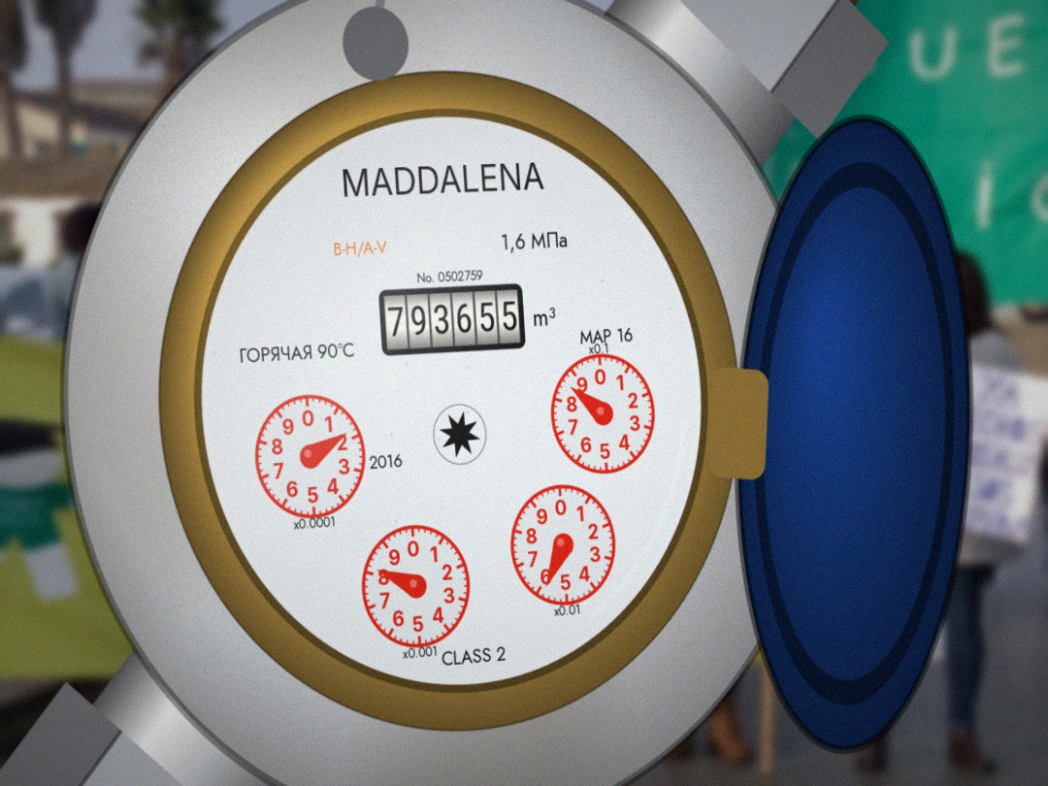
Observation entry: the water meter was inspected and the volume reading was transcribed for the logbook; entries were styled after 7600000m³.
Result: 793655.8581m³
